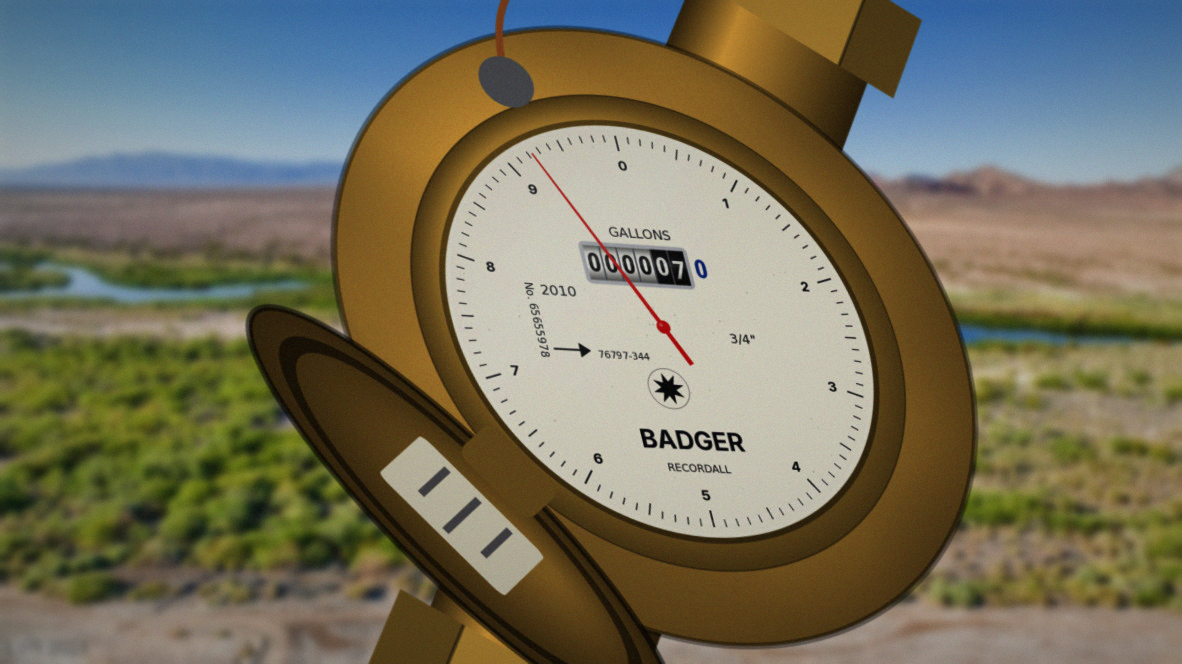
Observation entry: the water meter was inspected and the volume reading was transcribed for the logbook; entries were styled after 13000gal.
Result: 69.2gal
